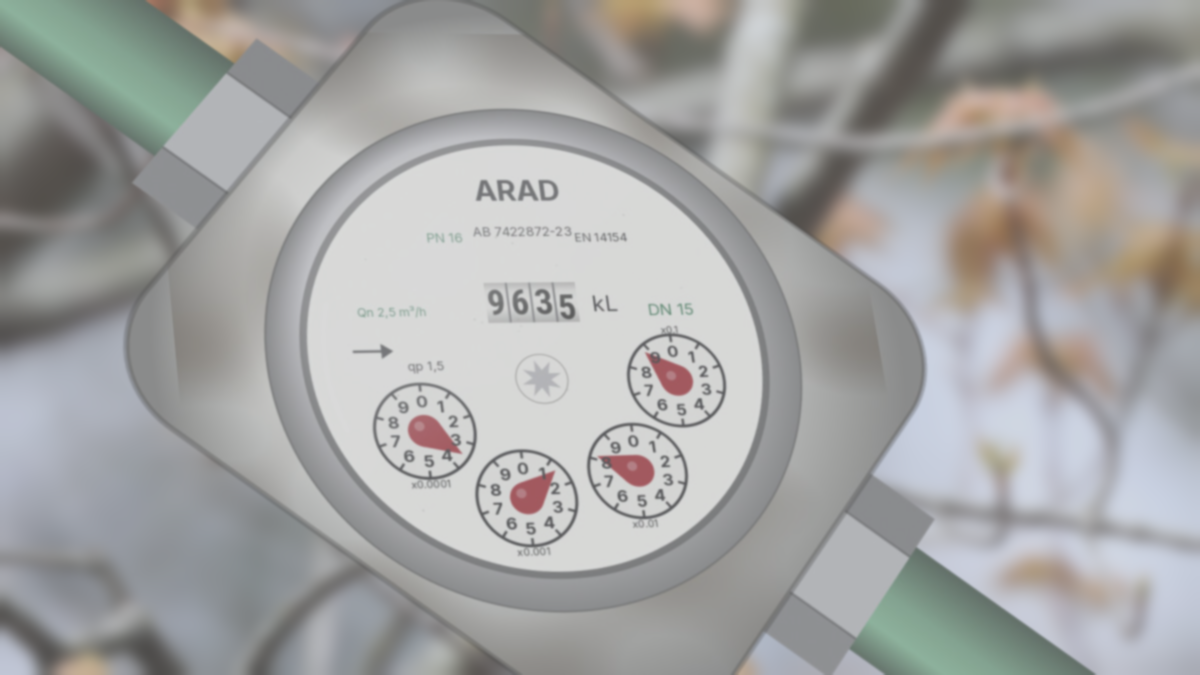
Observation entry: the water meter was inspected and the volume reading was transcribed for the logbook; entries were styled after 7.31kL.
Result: 9634.8813kL
